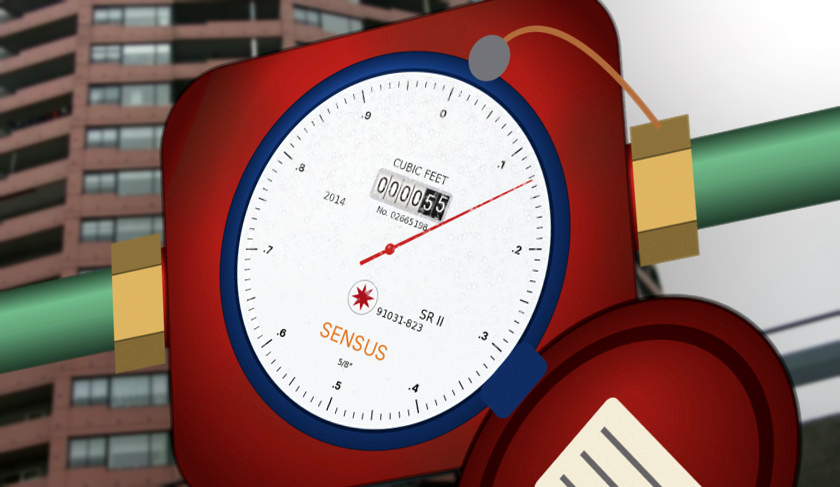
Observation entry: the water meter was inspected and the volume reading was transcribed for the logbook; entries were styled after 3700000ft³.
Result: 55.13ft³
